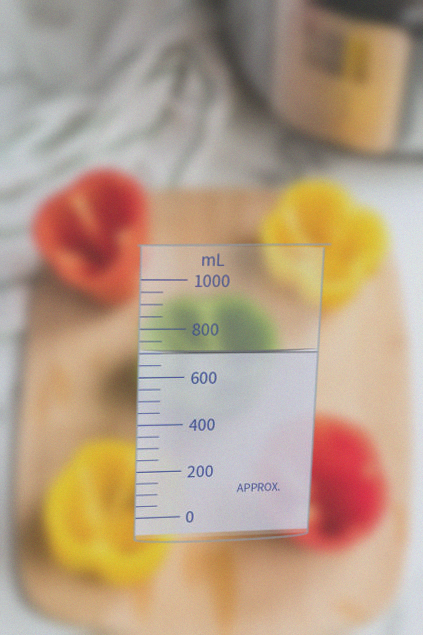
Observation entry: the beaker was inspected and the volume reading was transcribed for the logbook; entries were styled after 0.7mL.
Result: 700mL
